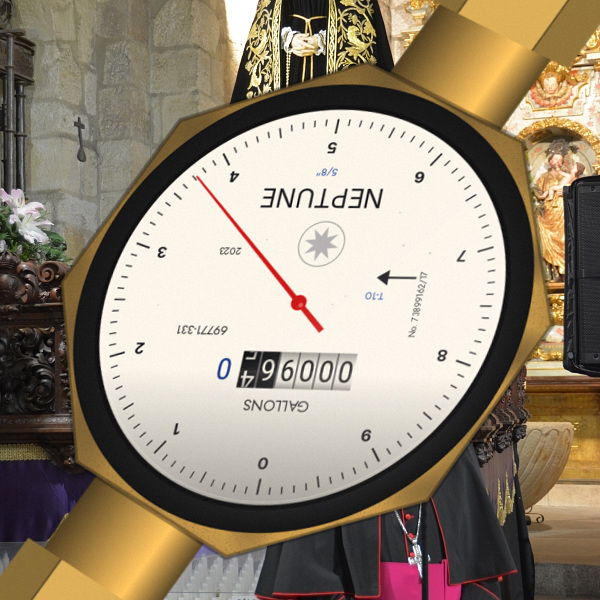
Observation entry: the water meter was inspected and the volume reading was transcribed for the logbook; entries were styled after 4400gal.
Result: 9643.7gal
